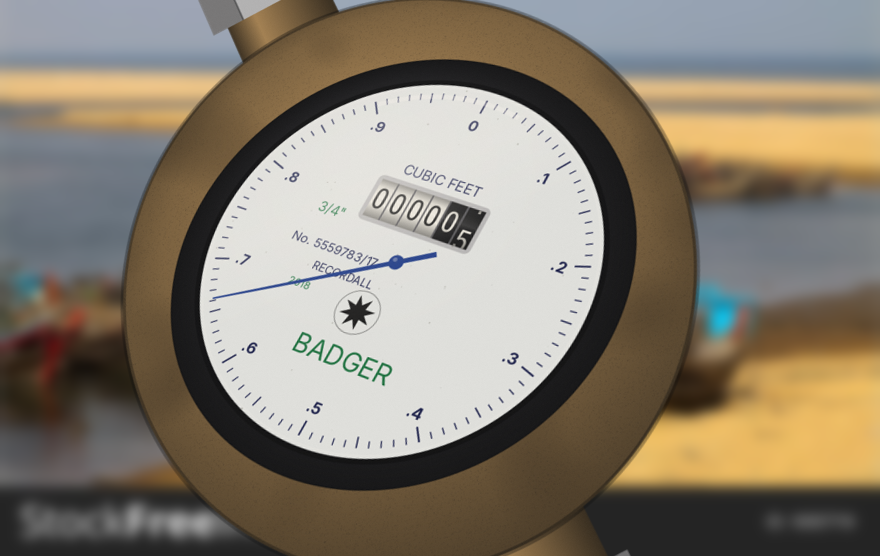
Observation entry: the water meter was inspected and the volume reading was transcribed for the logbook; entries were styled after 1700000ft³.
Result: 4.66ft³
